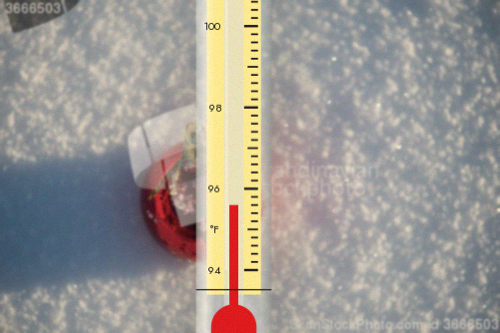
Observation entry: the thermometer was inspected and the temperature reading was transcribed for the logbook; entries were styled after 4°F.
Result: 95.6°F
